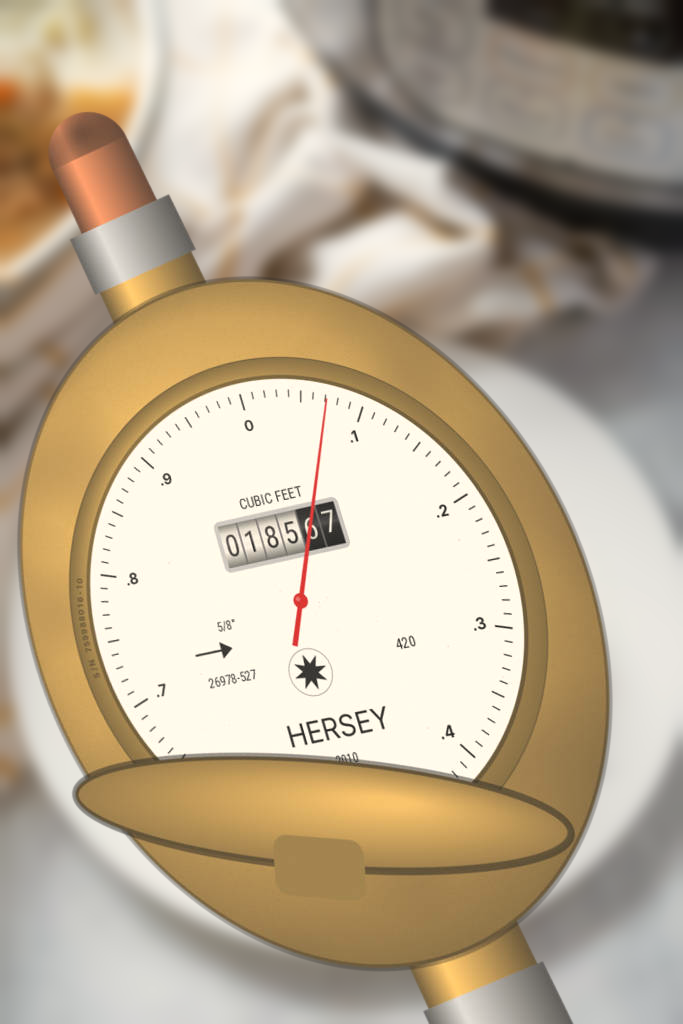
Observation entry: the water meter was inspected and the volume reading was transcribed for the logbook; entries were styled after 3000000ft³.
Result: 18567.07ft³
